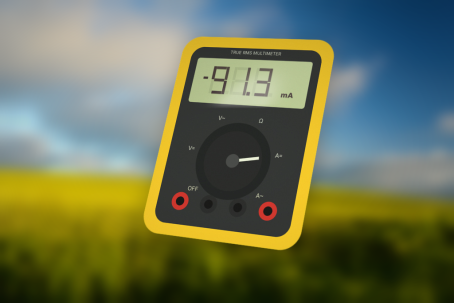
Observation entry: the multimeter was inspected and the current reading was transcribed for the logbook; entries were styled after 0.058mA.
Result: -91.3mA
